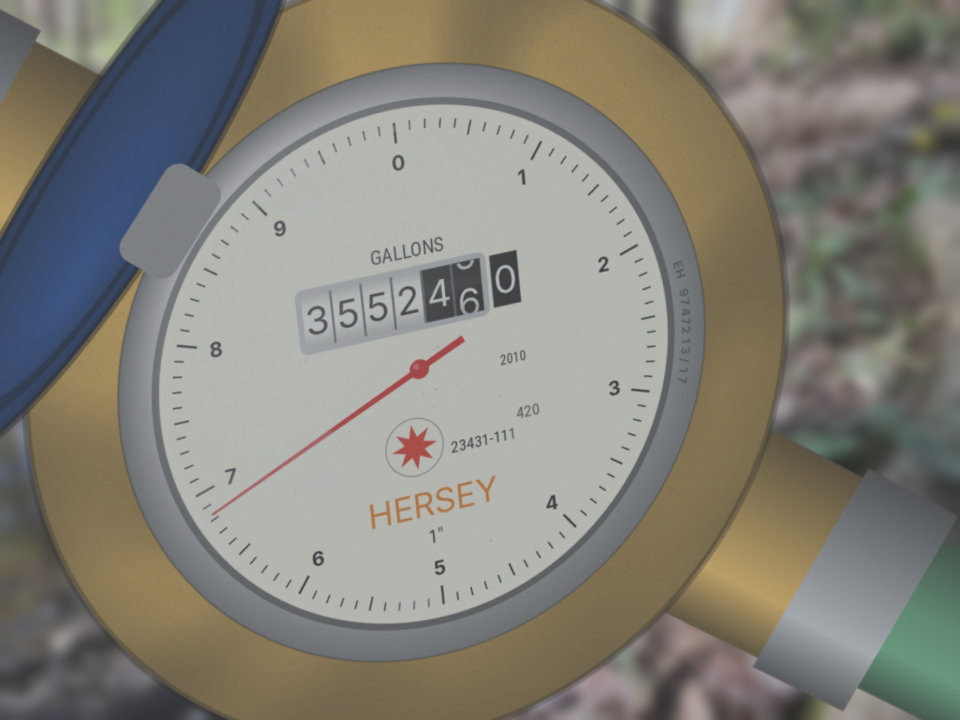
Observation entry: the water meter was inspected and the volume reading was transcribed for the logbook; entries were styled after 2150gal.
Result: 3552456.8gal
